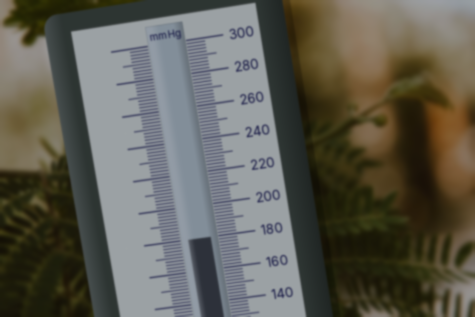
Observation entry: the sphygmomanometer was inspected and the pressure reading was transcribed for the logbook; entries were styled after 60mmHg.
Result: 180mmHg
